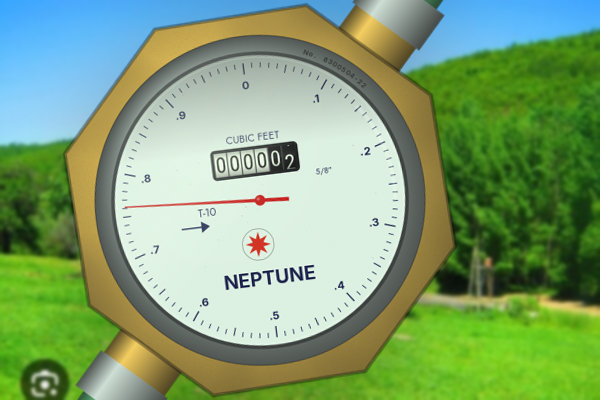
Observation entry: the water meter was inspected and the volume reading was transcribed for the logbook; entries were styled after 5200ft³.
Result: 1.76ft³
